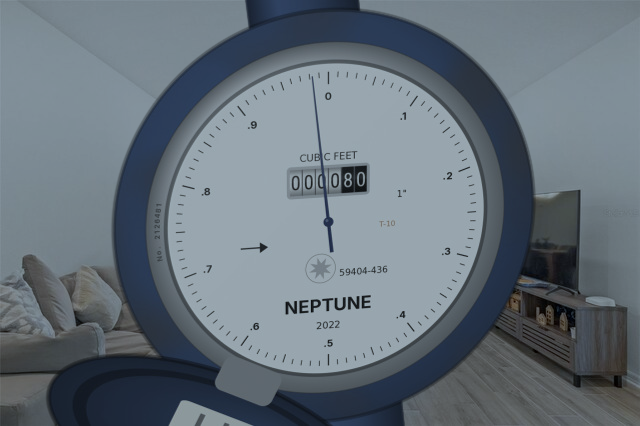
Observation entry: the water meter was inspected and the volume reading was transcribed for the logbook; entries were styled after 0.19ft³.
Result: 79.98ft³
